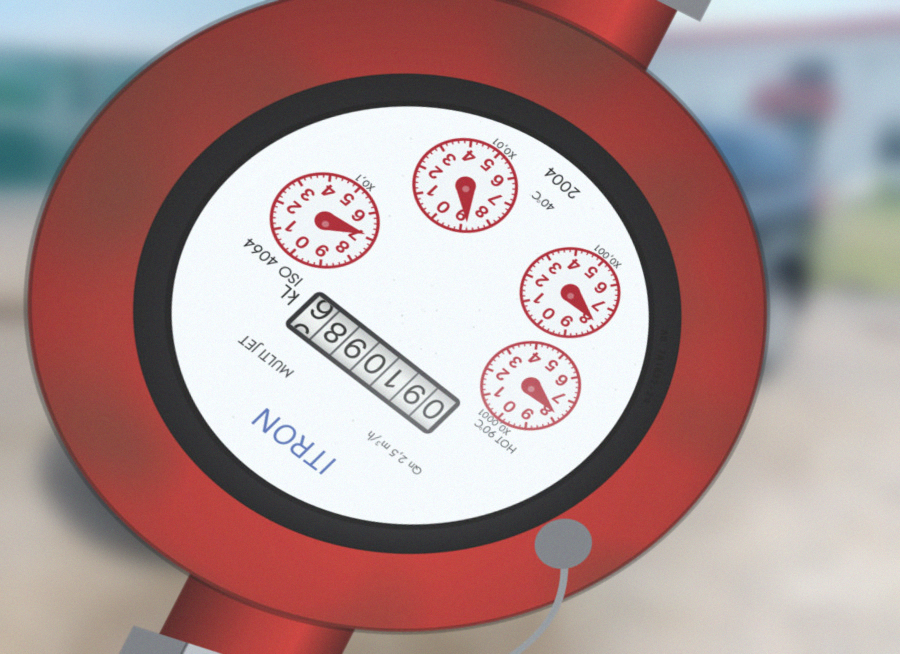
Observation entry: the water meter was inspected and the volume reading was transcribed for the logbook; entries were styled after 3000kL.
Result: 910985.6877kL
